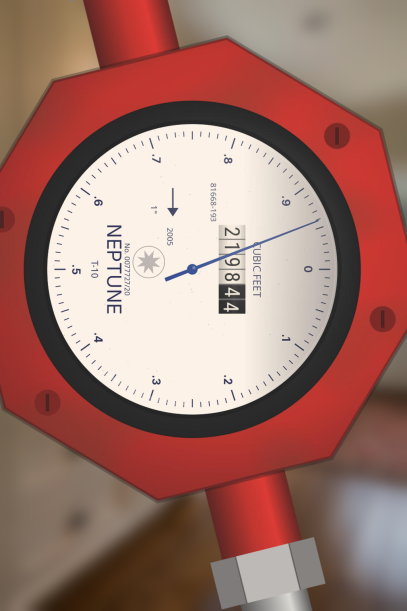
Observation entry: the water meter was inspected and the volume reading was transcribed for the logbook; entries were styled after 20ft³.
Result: 219843.94ft³
